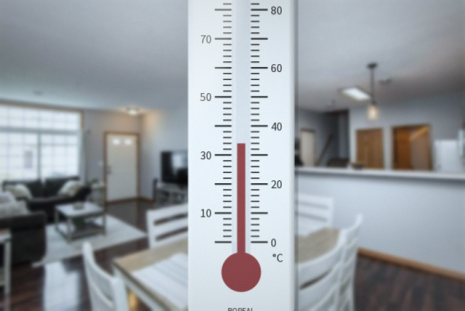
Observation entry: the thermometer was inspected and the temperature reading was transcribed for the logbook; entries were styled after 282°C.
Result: 34°C
